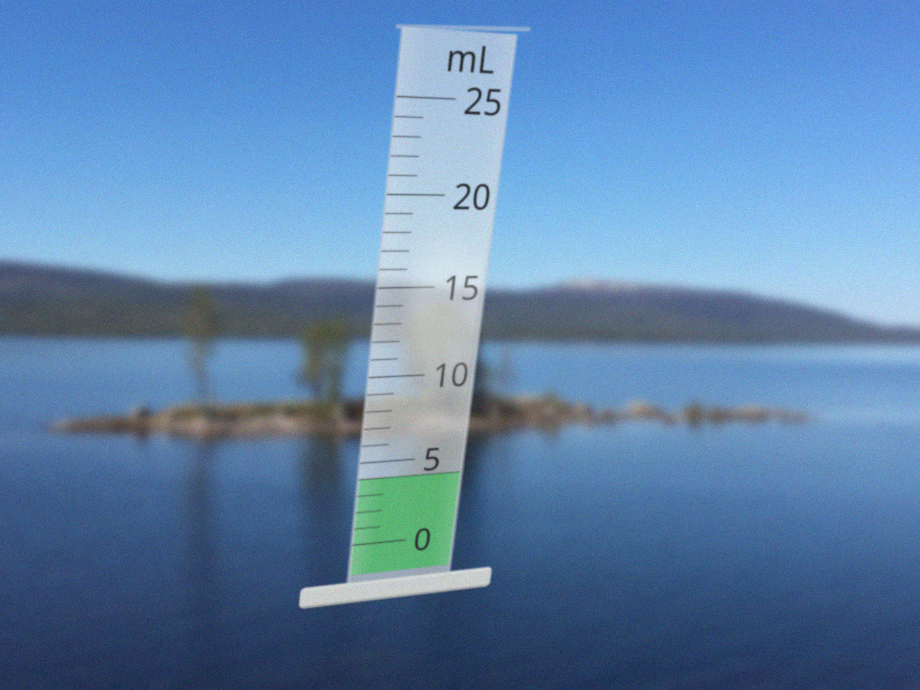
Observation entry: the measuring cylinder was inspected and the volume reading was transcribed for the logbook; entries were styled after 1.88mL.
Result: 4mL
